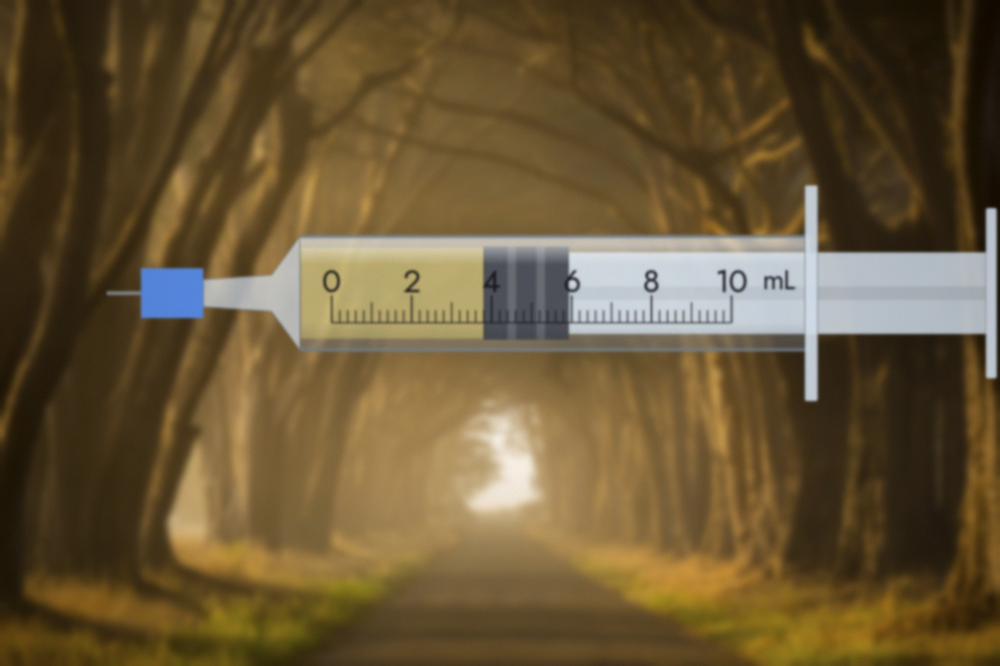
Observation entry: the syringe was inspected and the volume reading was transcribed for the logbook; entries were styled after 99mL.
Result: 3.8mL
